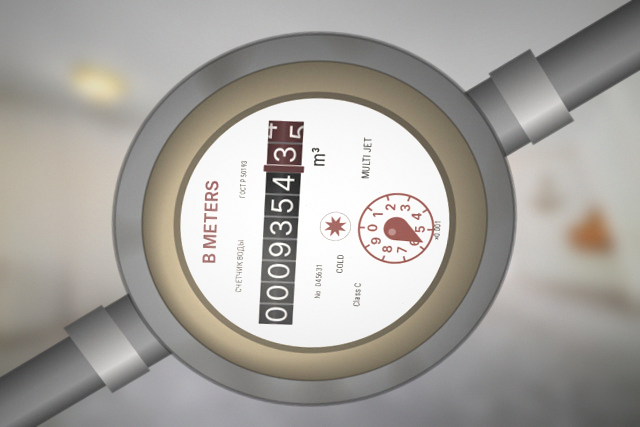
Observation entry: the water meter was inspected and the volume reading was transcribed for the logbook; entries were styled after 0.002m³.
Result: 9354.345m³
